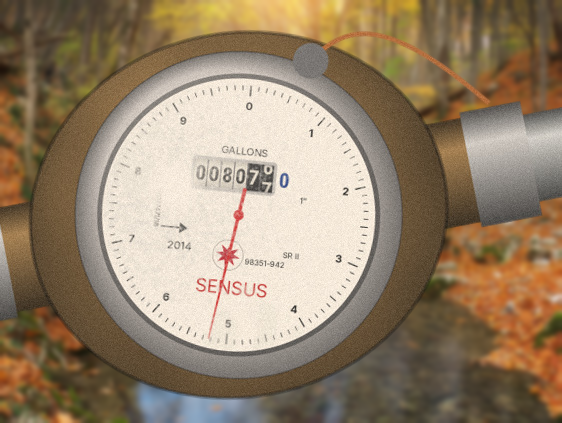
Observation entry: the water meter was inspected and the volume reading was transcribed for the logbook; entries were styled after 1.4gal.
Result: 80765.2gal
